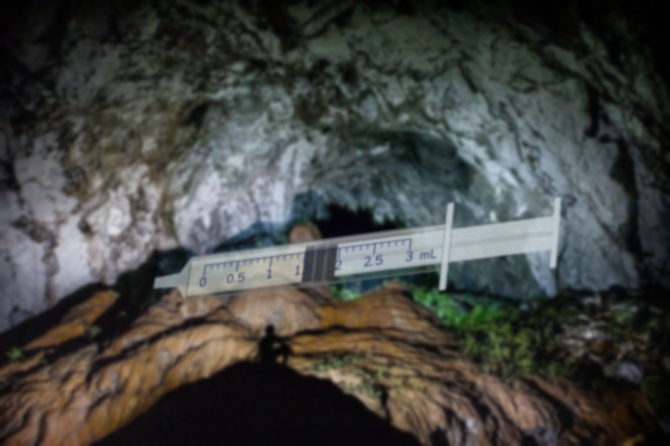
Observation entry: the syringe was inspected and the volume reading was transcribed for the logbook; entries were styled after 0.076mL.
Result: 1.5mL
